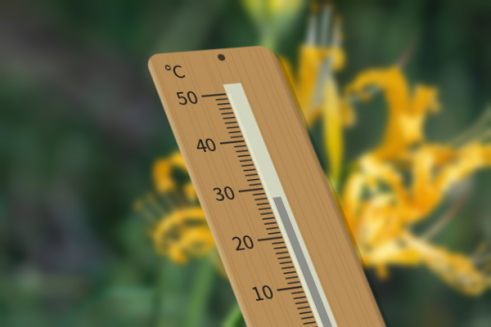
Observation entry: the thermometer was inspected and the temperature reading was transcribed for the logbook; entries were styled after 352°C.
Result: 28°C
